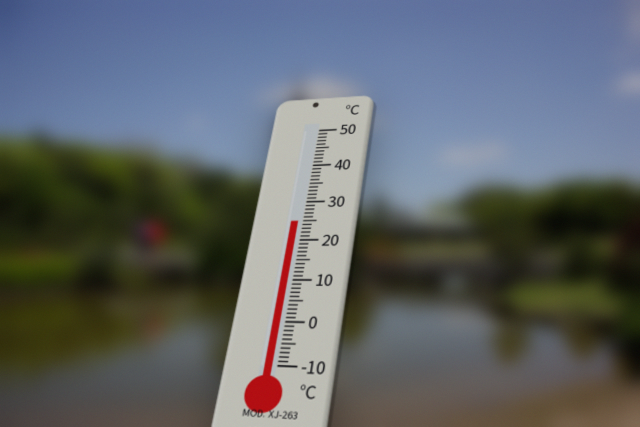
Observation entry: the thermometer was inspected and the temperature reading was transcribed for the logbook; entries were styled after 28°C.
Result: 25°C
